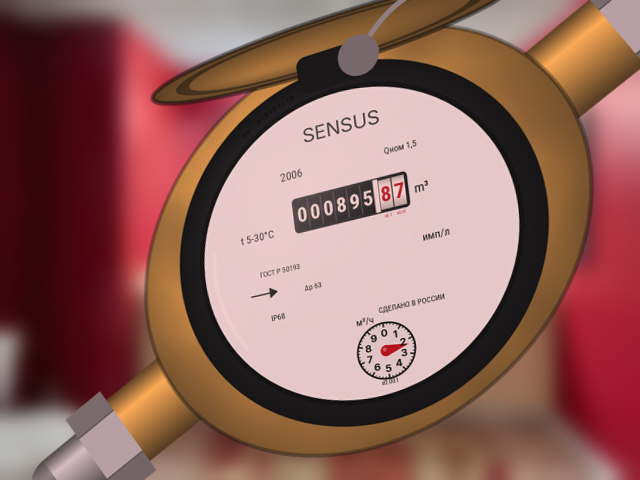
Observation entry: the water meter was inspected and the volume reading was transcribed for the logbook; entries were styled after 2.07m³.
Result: 895.872m³
